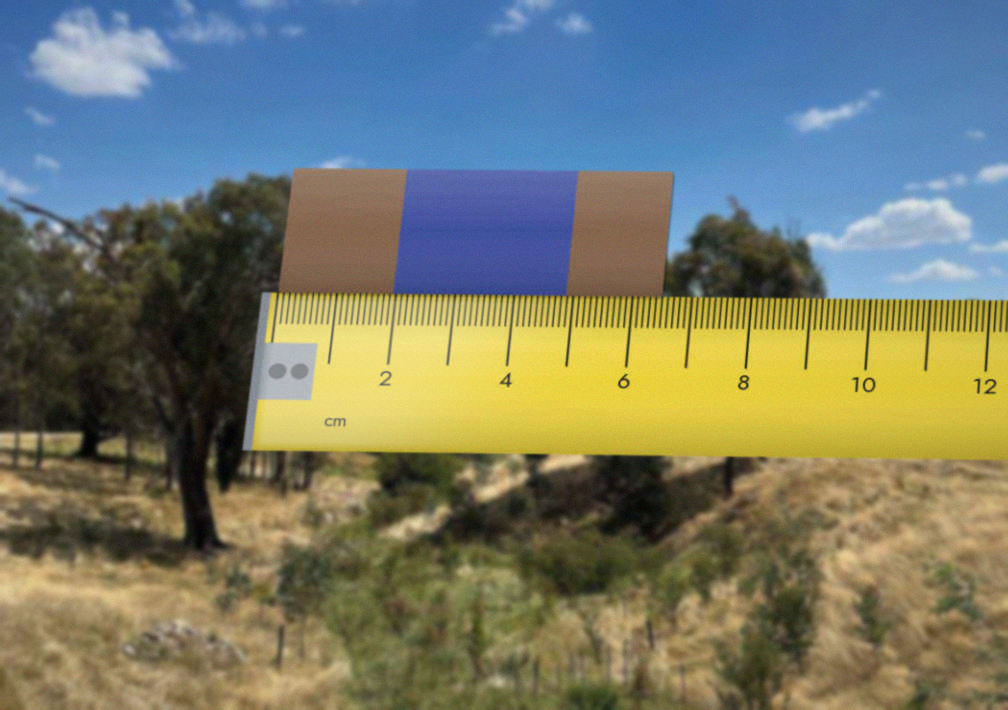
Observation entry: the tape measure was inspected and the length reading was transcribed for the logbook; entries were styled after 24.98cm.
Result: 6.5cm
